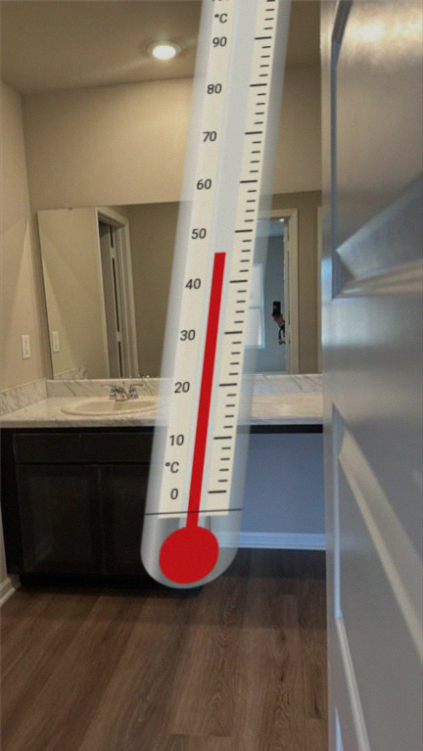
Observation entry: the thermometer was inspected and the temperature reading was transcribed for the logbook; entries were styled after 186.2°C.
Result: 46°C
